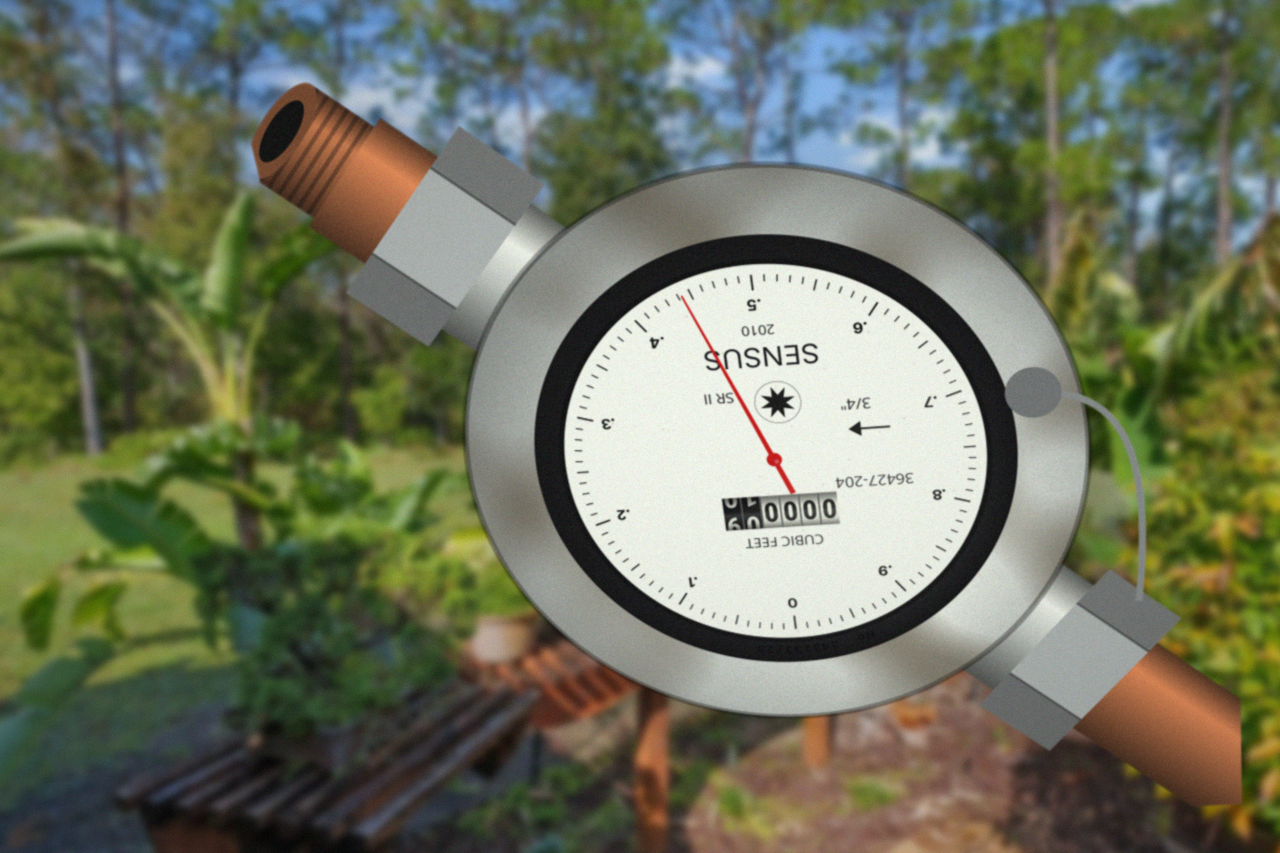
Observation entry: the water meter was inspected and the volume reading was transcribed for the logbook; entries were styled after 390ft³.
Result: 9.44ft³
